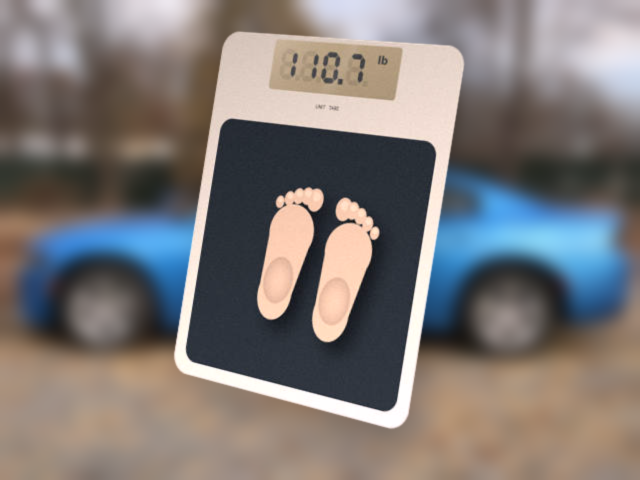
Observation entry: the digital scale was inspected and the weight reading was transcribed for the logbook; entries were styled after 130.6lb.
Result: 110.7lb
